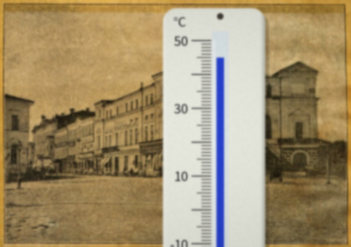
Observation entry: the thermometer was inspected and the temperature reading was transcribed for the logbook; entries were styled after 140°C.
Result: 45°C
